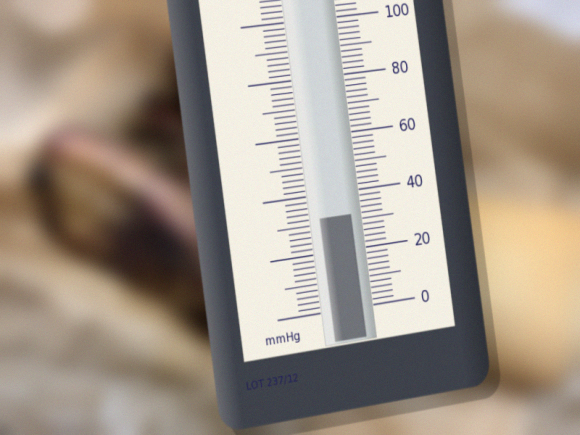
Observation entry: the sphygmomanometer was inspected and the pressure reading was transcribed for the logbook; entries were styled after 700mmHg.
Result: 32mmHg
